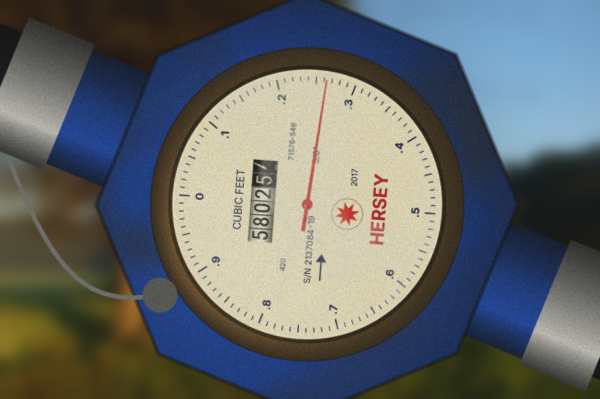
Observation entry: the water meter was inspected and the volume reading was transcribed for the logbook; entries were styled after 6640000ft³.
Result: 580257.26ft³
